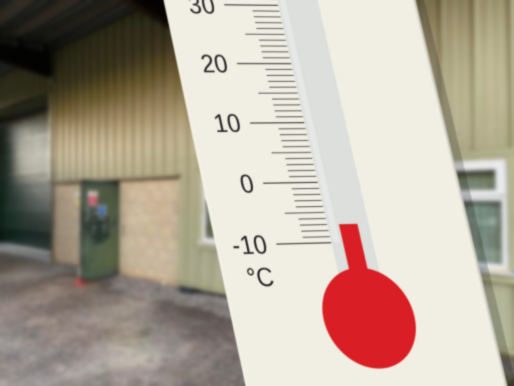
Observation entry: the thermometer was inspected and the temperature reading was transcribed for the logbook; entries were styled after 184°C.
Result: -7°C
